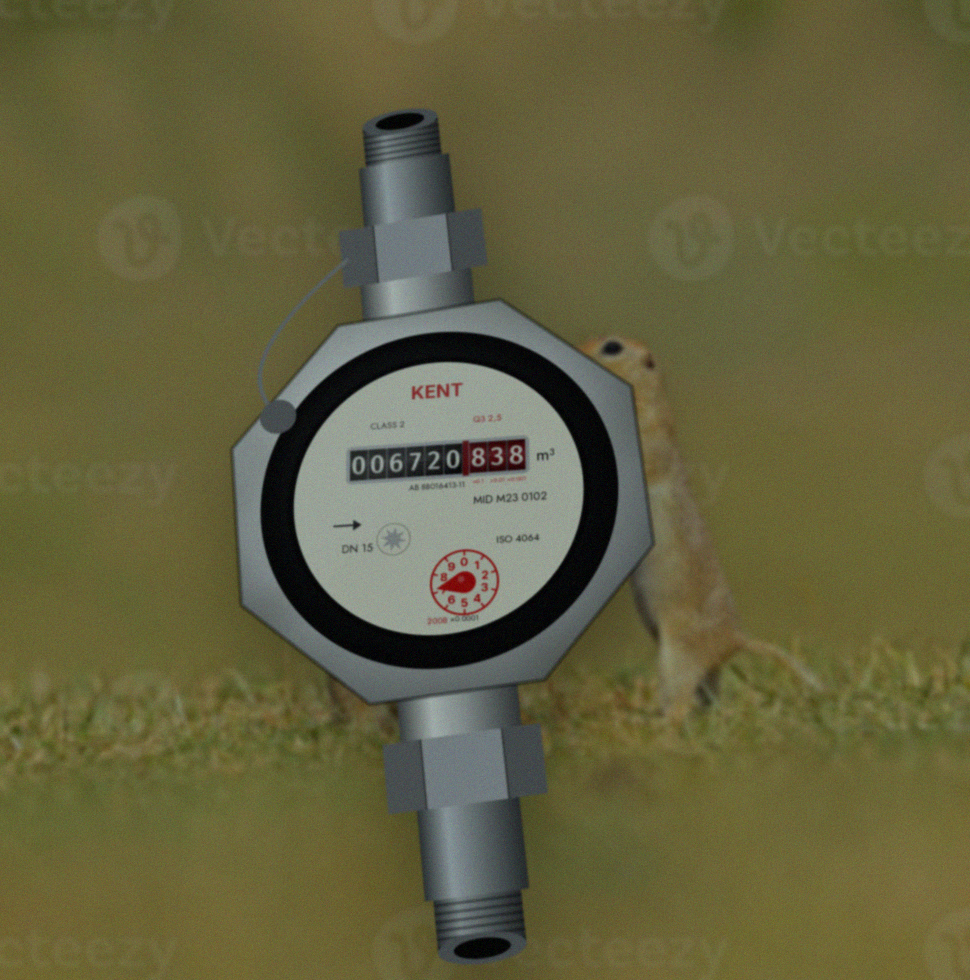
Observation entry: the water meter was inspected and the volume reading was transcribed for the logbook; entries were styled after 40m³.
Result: 6720.8387m³
